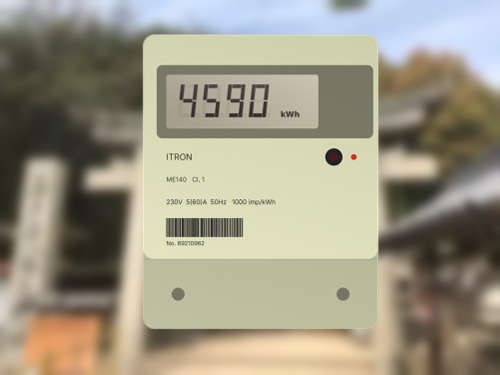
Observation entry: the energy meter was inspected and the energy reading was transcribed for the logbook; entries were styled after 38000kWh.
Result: 4590kWh
